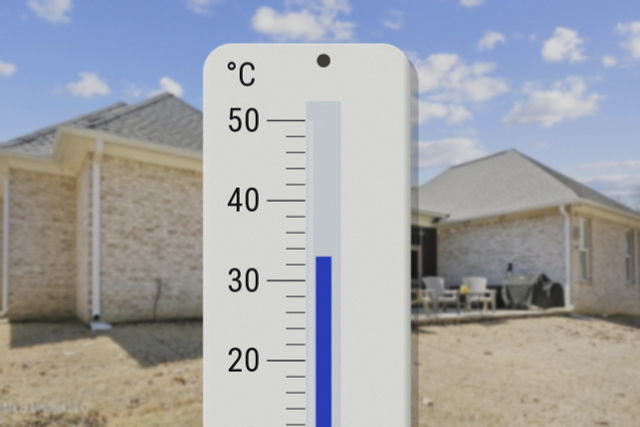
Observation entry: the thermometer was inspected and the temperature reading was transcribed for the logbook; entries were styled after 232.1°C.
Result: 33°C
